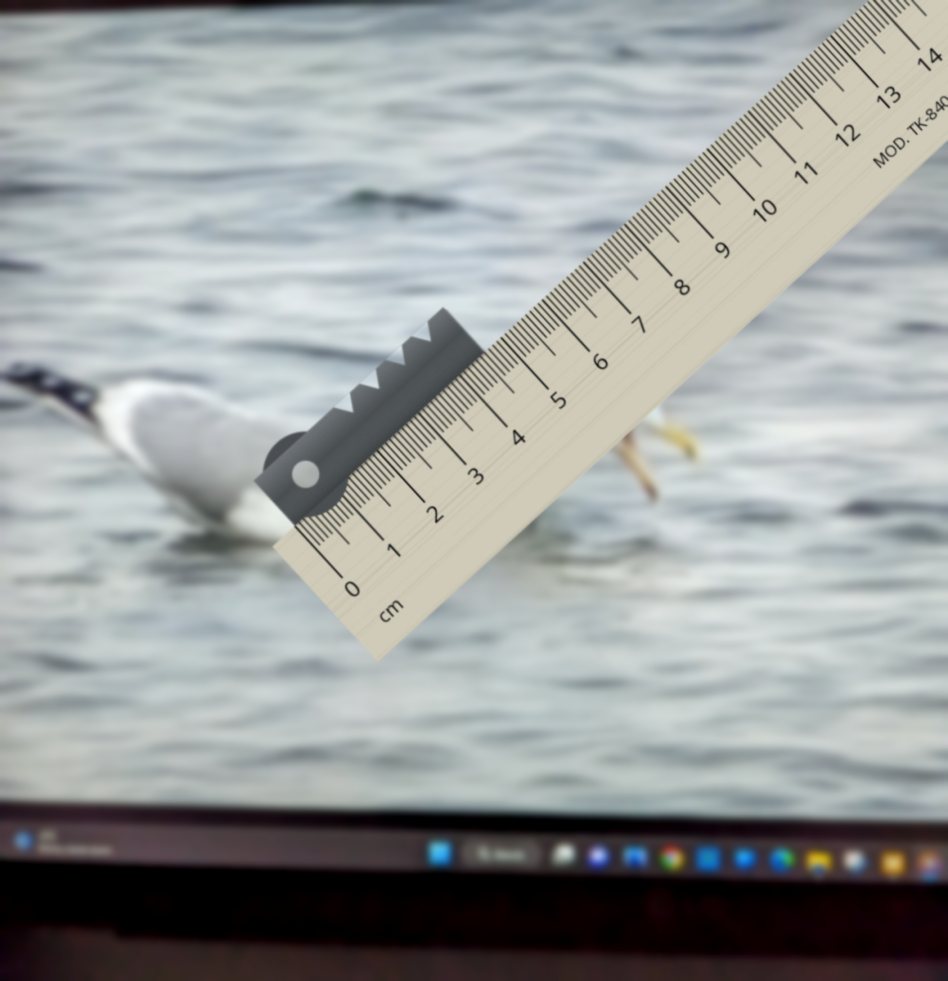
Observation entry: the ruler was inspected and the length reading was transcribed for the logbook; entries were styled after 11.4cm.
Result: 4.6cm
